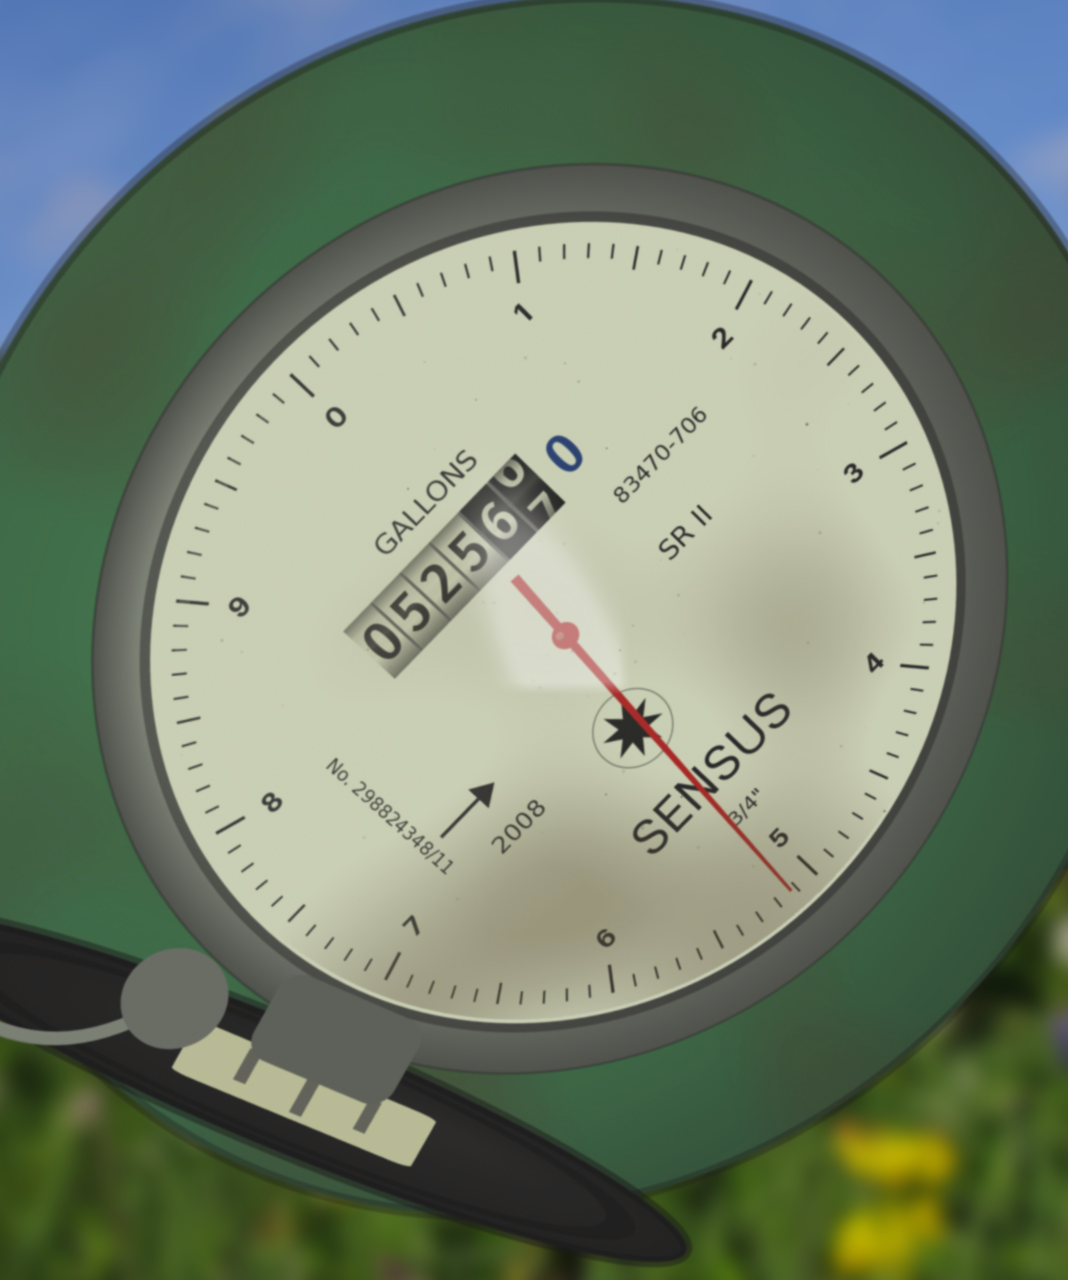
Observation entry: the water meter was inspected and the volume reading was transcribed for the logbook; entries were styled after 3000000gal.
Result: 525665.1gal
